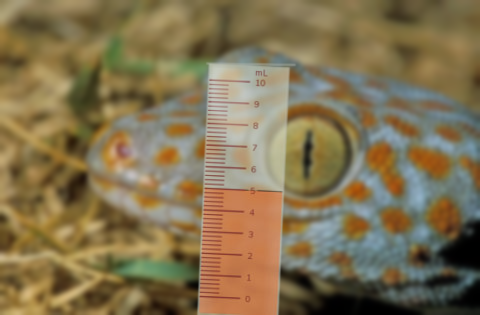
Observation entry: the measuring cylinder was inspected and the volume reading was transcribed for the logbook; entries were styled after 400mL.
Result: 5mL
